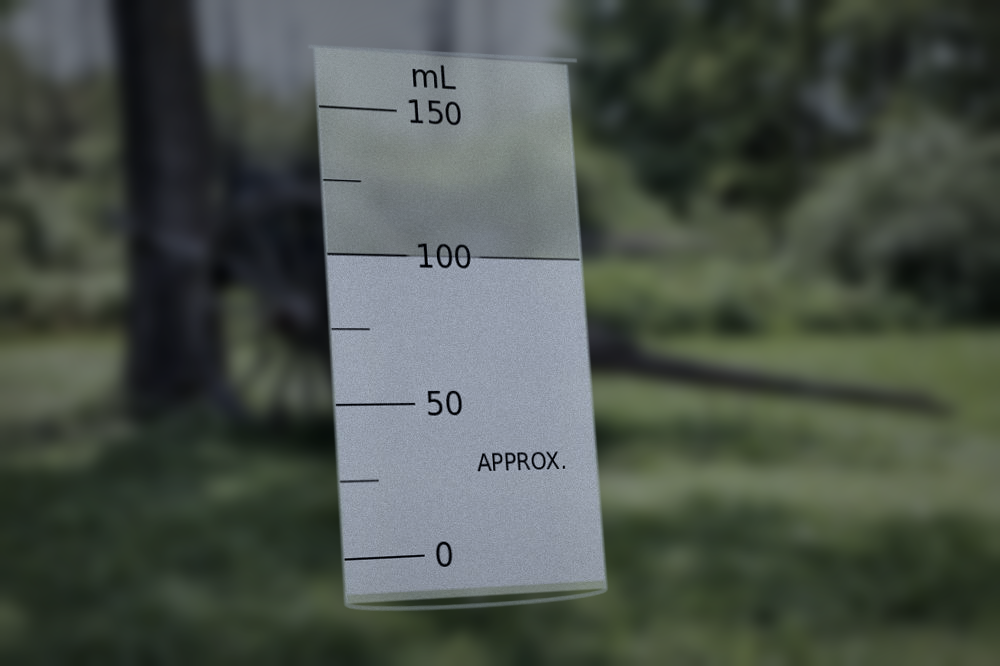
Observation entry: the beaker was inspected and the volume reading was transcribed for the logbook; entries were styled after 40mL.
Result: 100mL
